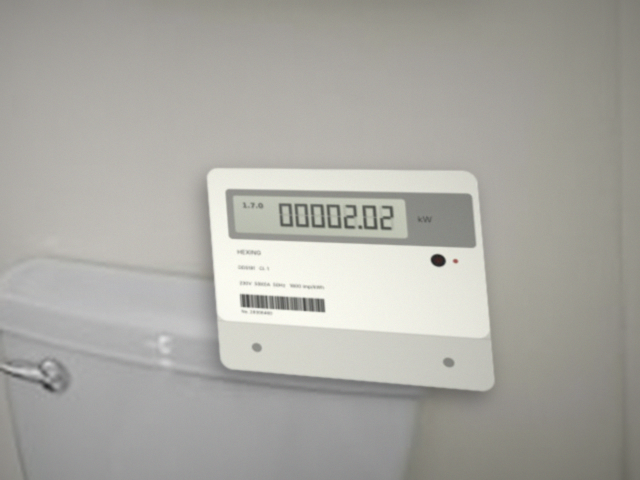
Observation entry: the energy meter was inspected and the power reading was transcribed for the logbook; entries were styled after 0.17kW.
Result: 2.02kW
